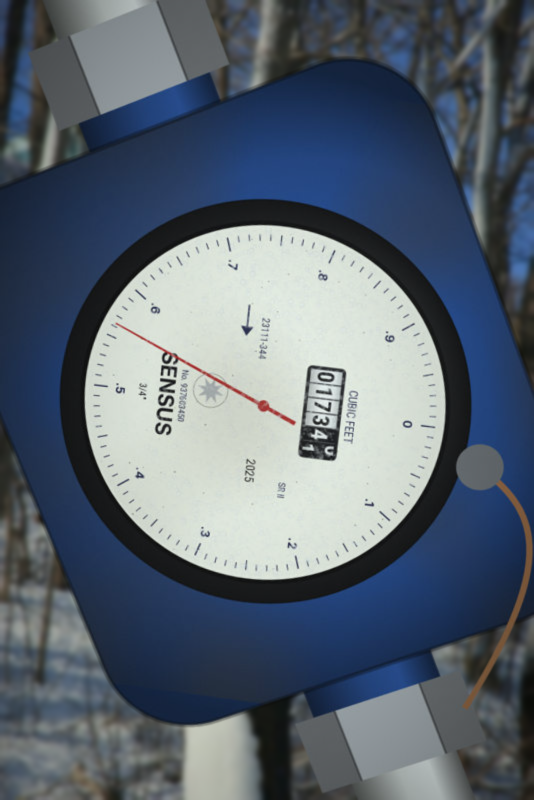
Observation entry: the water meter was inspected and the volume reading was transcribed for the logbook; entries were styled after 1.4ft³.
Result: 17340.56ft³
